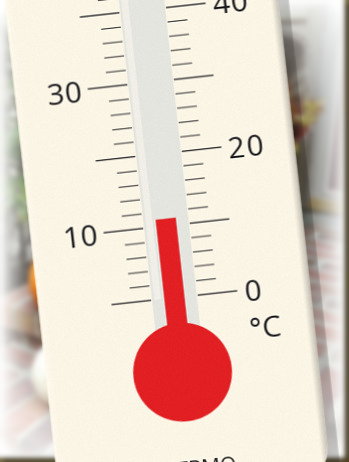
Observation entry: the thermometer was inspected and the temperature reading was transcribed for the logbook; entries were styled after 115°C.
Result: 11°C
